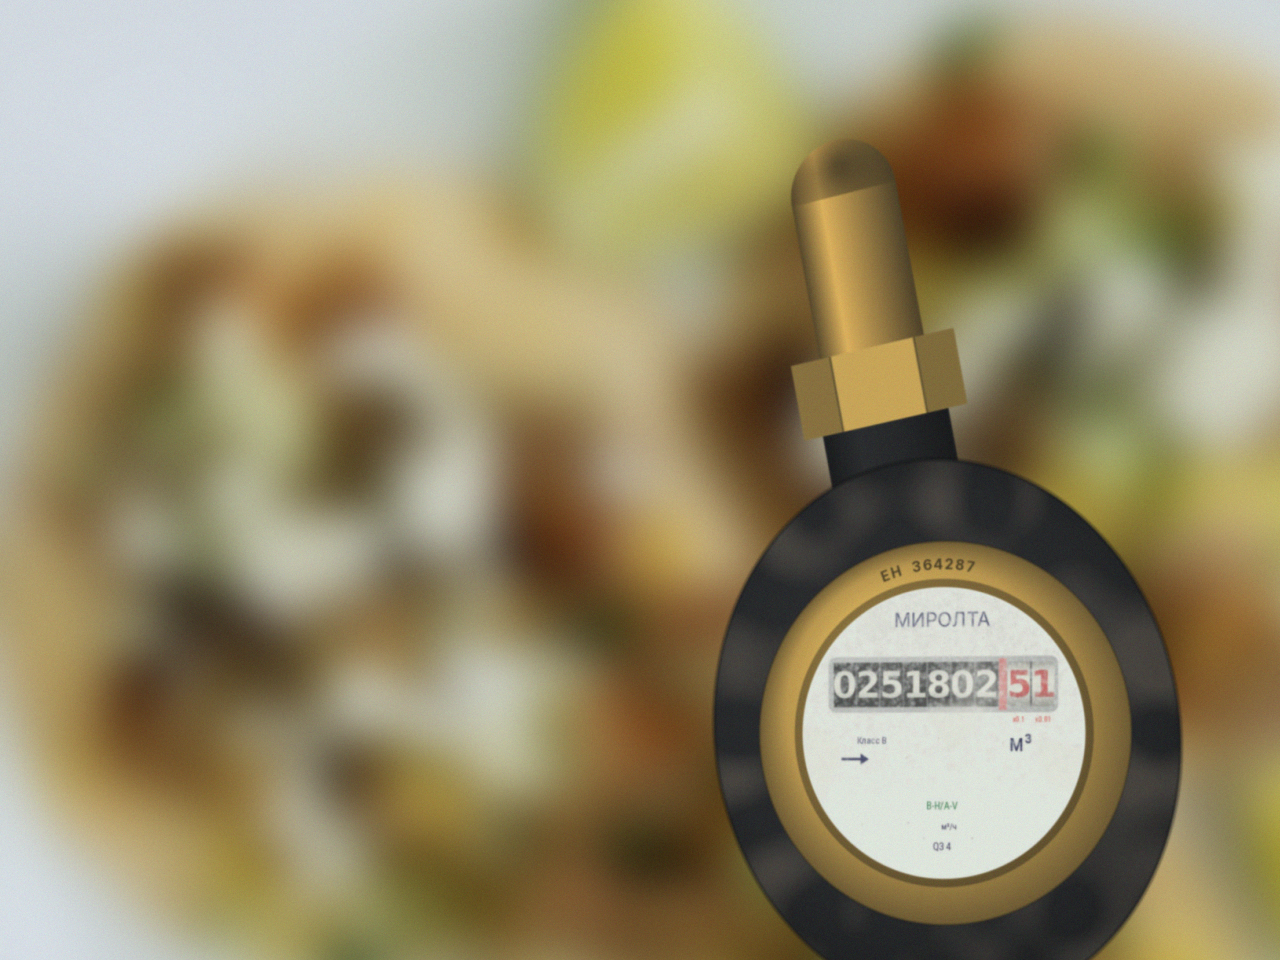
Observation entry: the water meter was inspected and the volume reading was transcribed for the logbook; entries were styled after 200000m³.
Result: 251802.51m³
